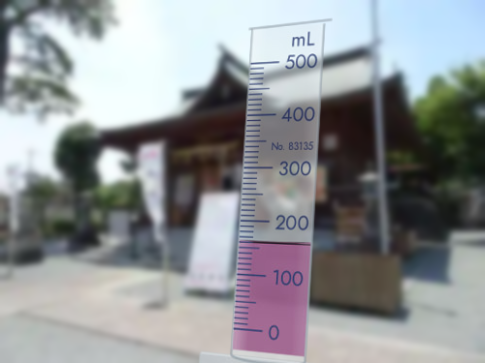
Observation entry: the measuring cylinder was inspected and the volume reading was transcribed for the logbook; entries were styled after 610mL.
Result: 160mL
